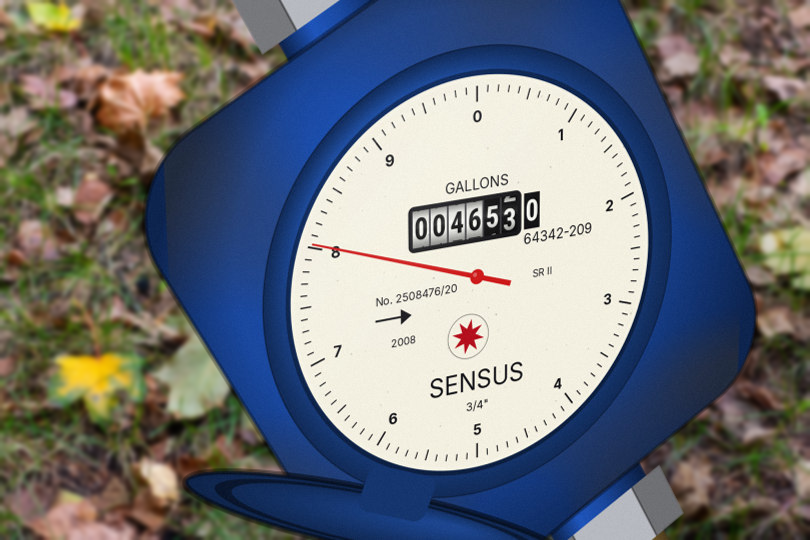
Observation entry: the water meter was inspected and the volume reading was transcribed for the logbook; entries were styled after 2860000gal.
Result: 46528.0gal
